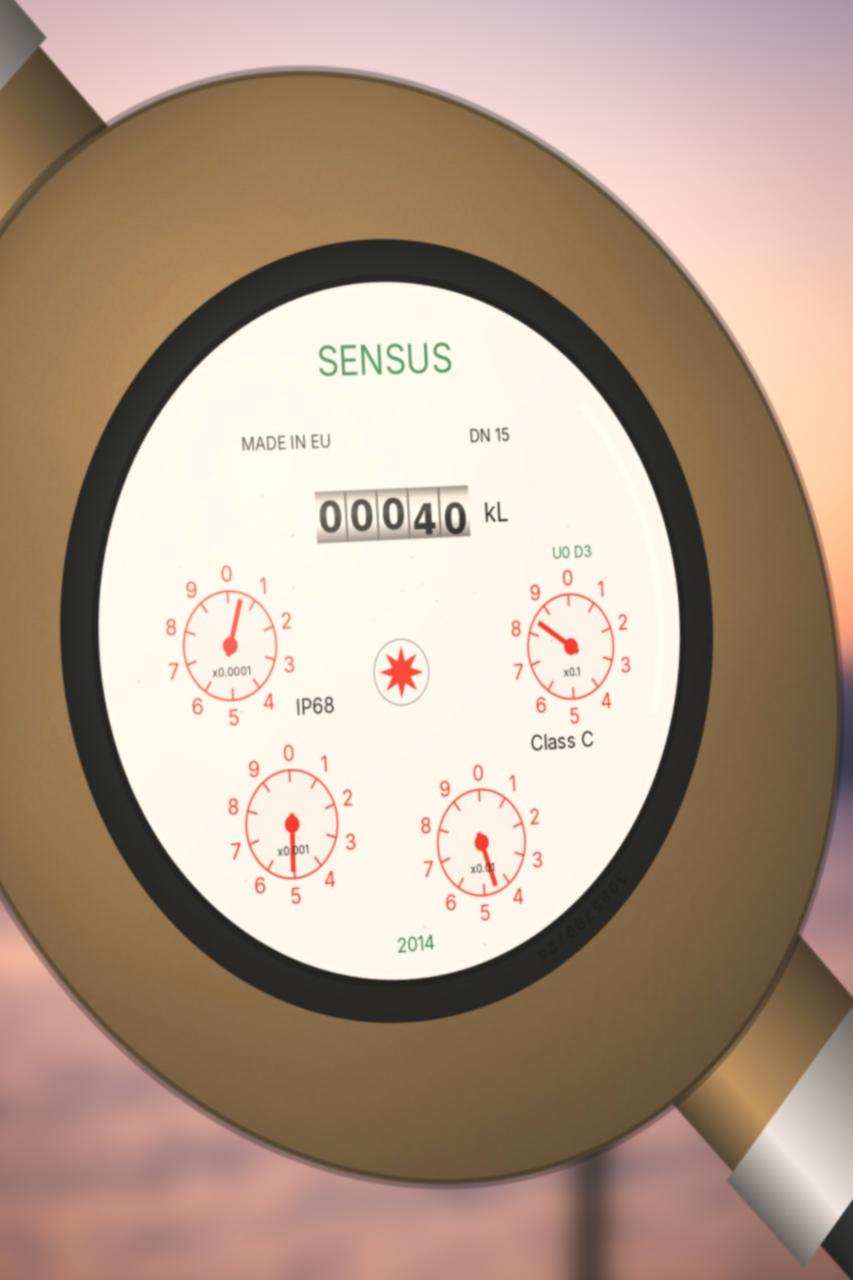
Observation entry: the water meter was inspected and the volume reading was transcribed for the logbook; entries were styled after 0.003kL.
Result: 39.8450kL
